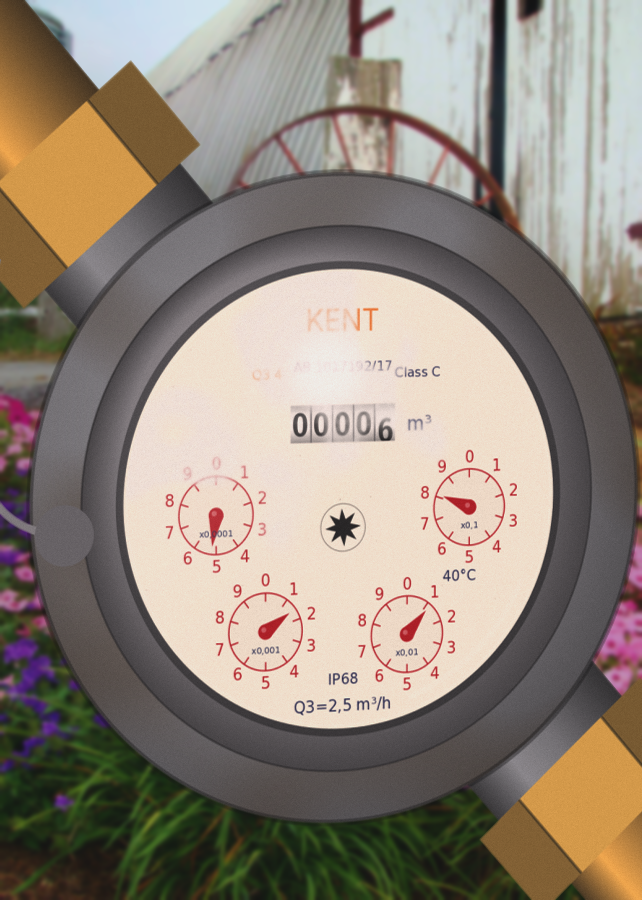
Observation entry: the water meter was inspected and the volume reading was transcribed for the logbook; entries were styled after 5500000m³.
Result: 5.8115m³
